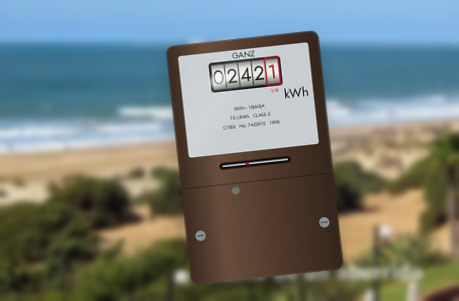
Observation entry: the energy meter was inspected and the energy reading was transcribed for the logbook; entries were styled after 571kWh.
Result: 242.1kWh
